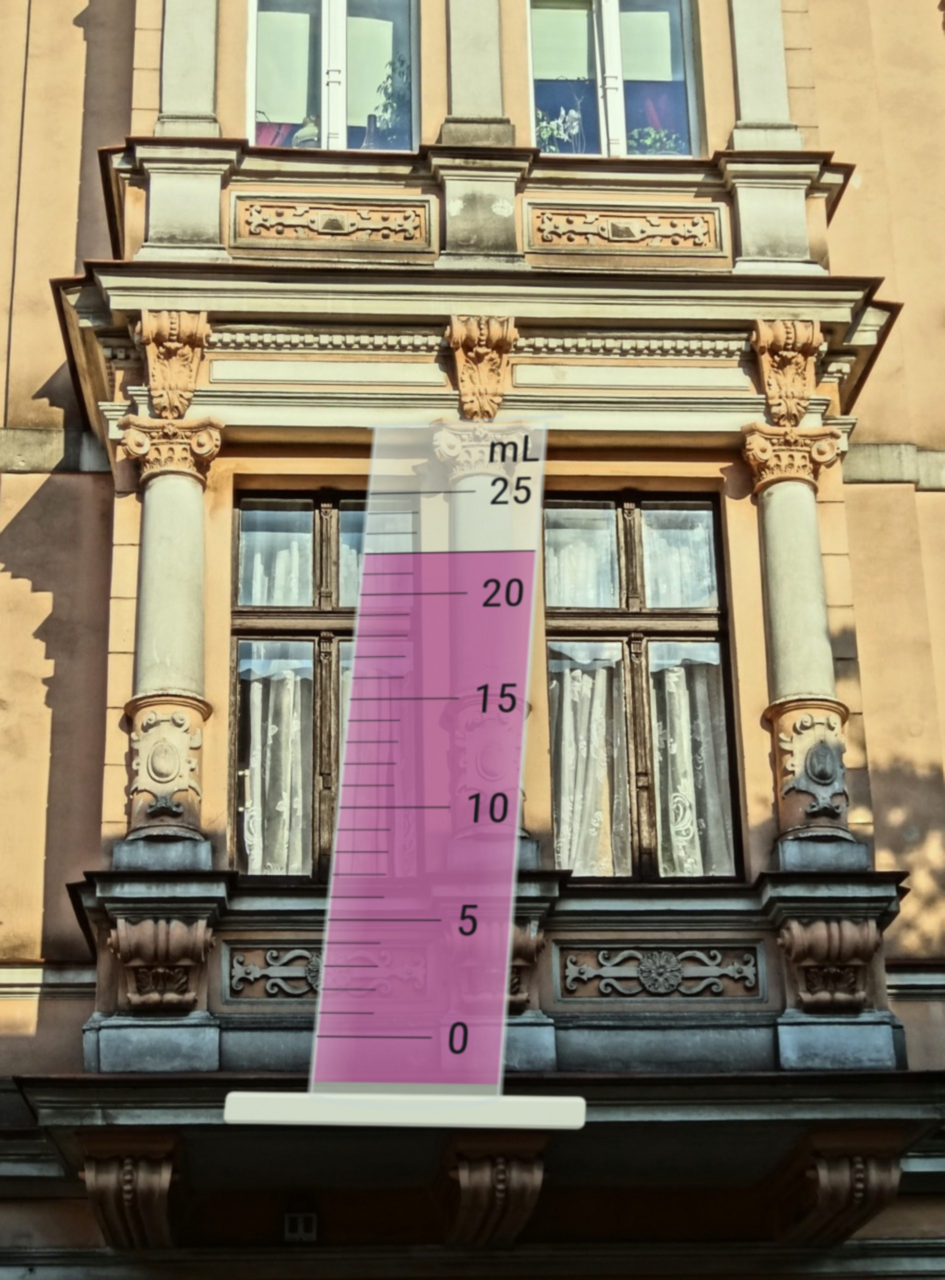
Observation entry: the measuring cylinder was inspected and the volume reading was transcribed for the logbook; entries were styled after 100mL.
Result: 22mL
